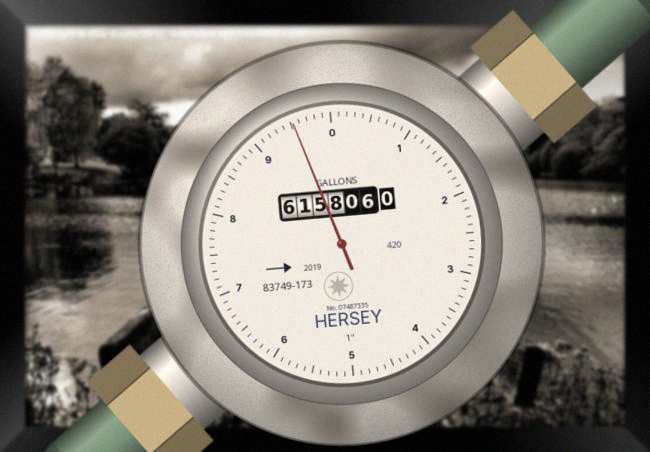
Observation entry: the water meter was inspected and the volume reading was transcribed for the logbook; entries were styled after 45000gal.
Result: 6158059.5gal
